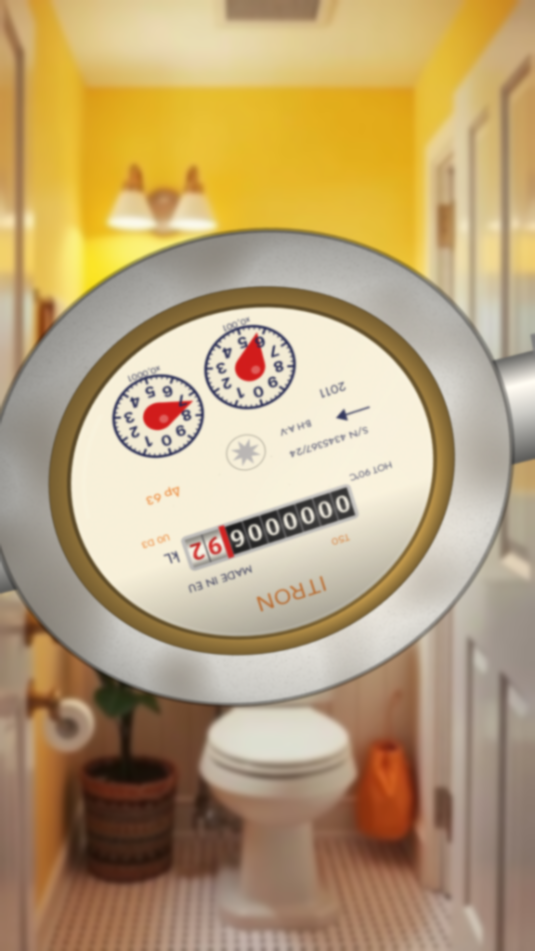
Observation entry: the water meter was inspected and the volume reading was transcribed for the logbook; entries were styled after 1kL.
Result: 6.9257kL
